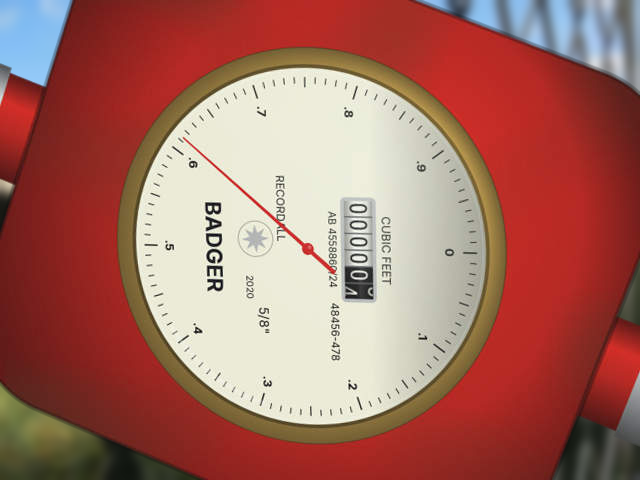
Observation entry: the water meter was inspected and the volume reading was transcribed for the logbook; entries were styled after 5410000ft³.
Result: 3.61ft³
